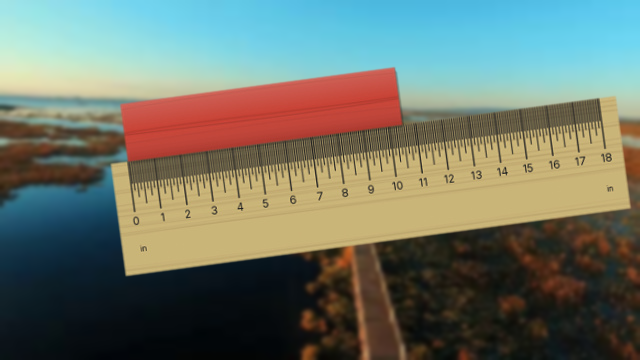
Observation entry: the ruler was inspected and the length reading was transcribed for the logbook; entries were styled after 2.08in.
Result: 10.5in
